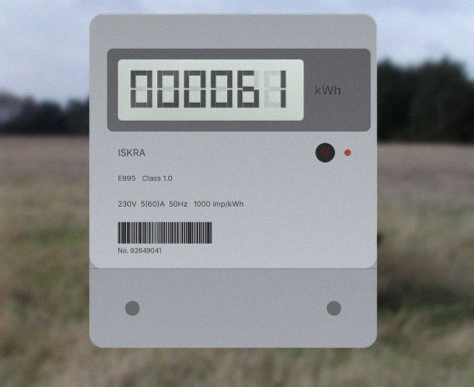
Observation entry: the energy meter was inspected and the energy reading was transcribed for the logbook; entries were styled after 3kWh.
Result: 61kWh
